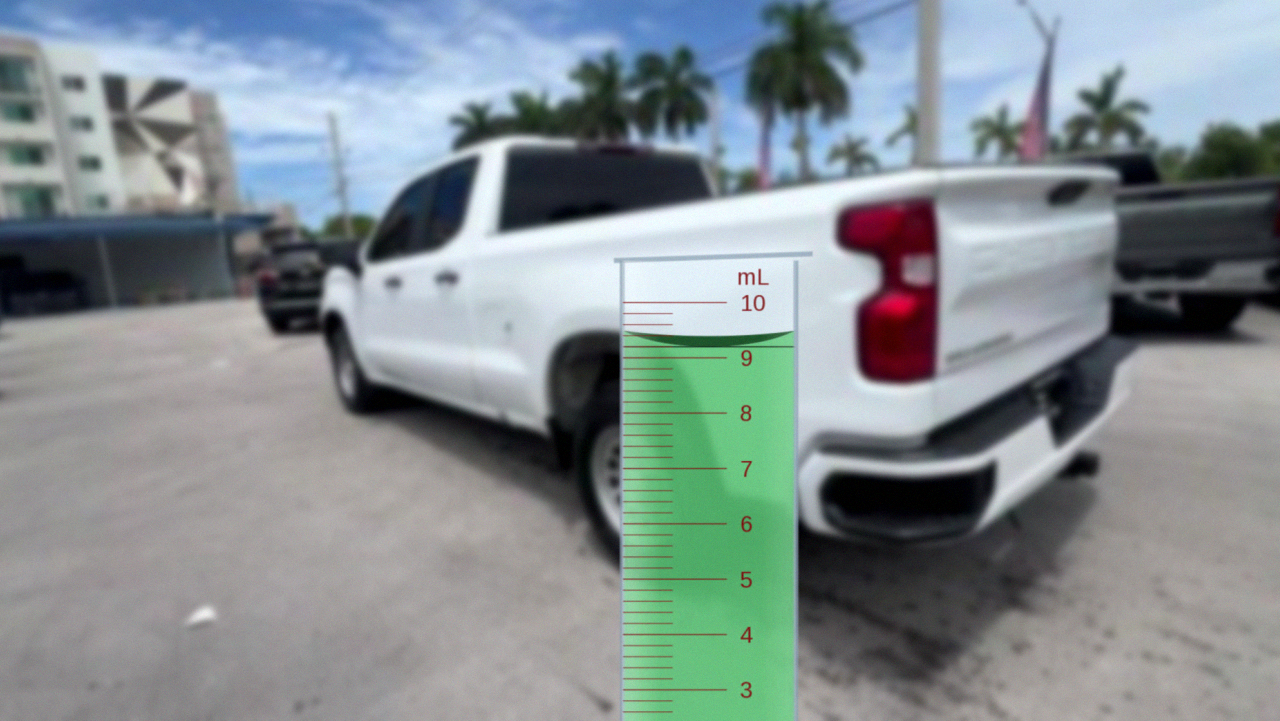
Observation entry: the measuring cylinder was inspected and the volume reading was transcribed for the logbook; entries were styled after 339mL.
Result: 9.2mL
